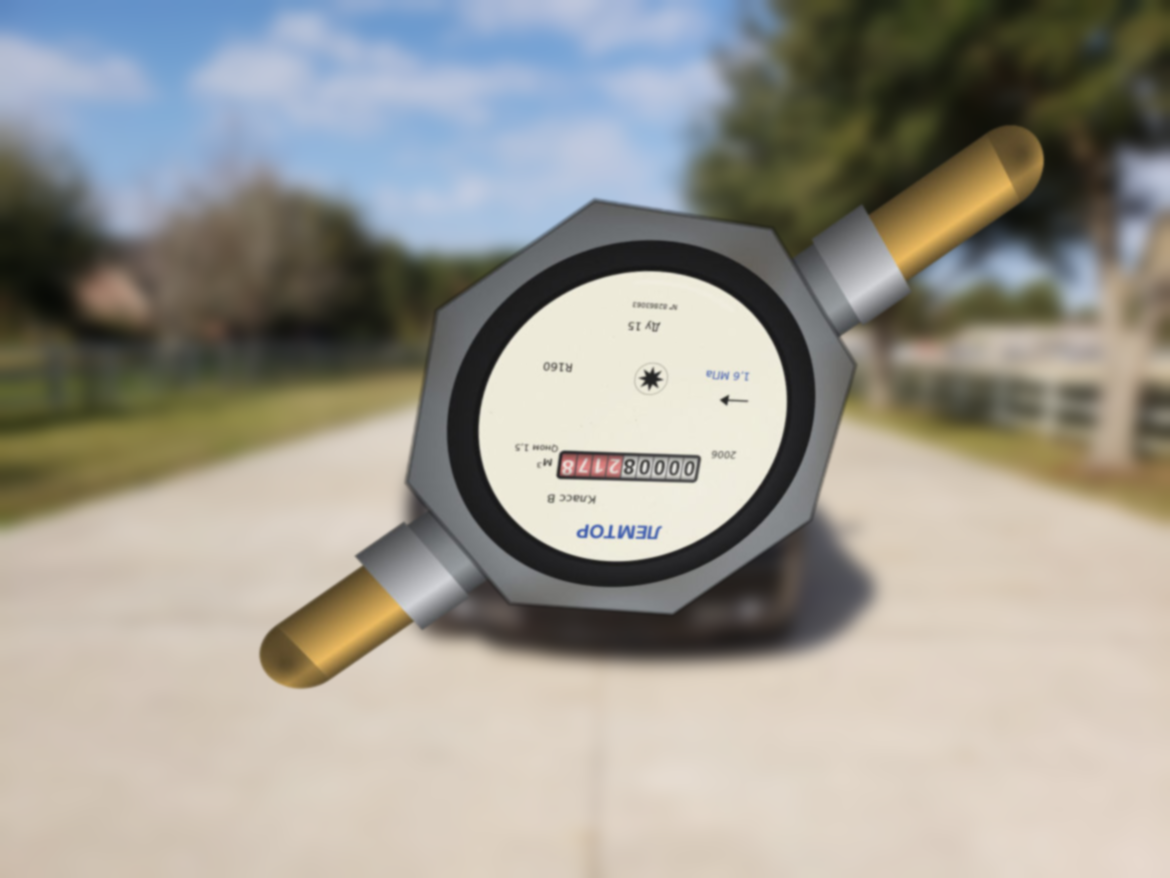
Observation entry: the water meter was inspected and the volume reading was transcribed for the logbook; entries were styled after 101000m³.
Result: 8.2178m³
